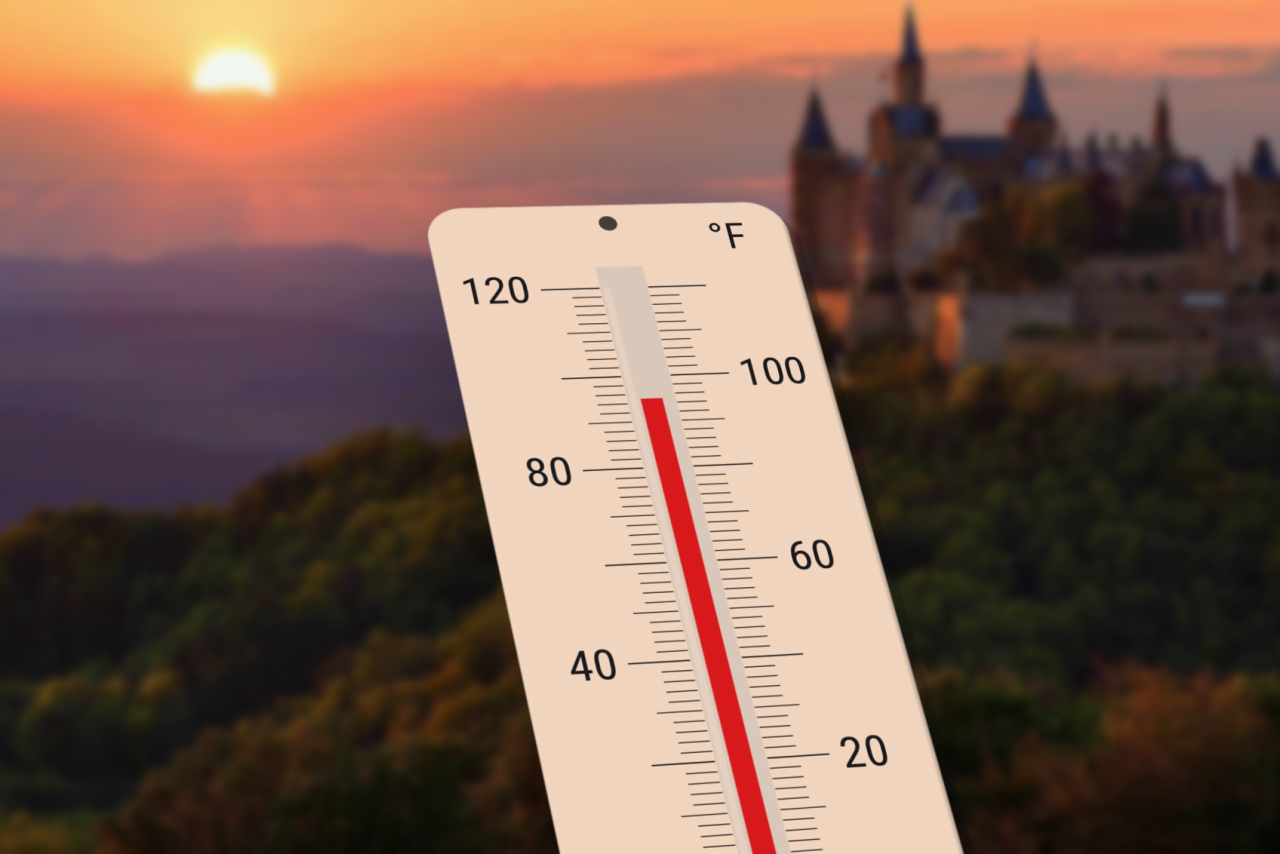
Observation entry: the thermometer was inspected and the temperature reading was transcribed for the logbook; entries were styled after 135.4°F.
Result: 95°F
